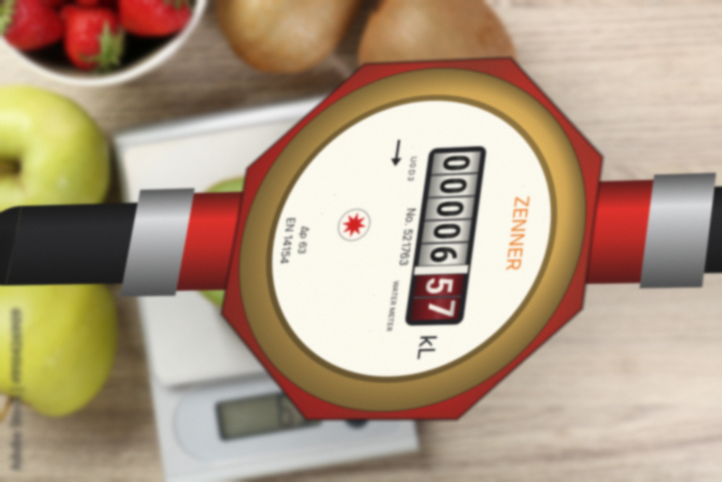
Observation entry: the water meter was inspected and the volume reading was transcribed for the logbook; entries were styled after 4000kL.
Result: 6.57kL
